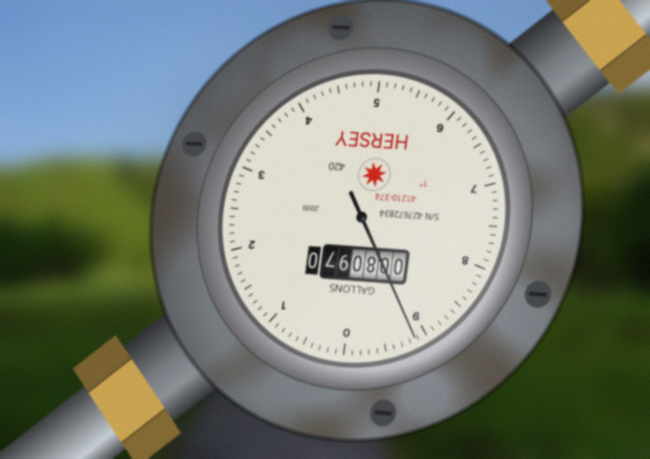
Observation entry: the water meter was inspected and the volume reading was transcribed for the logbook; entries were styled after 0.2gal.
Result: 80969.1gal
